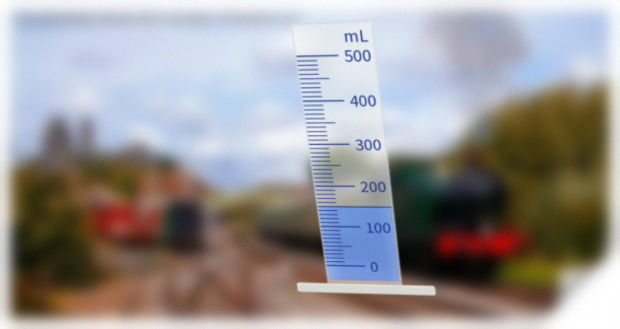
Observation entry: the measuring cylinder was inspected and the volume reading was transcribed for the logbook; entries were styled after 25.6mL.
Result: 150mL
